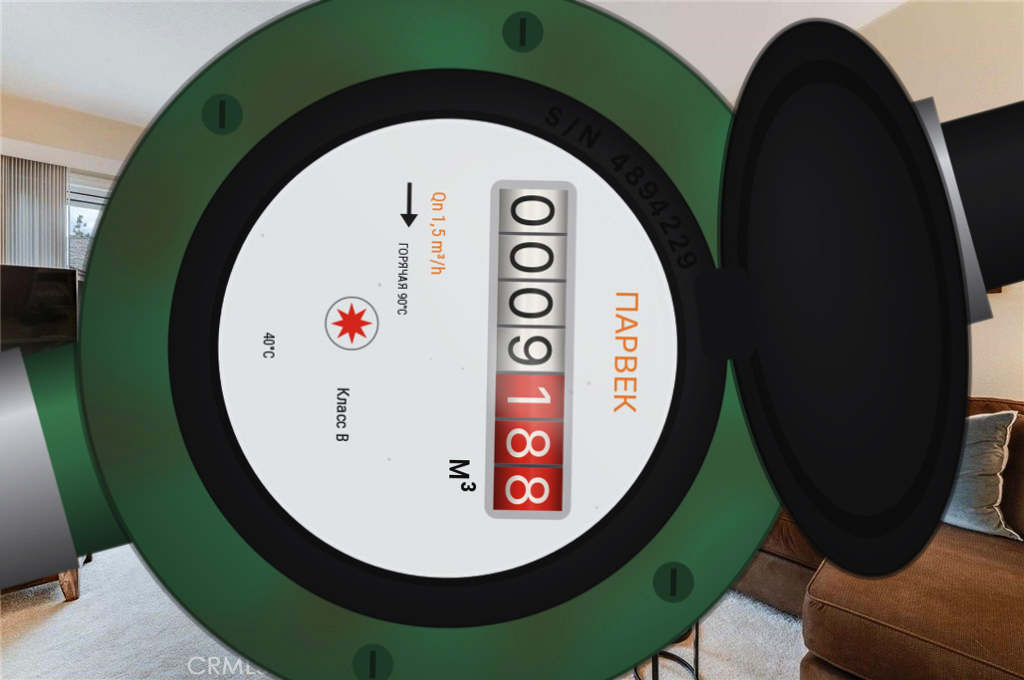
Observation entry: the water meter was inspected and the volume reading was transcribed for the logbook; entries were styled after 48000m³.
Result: 9.188m³
